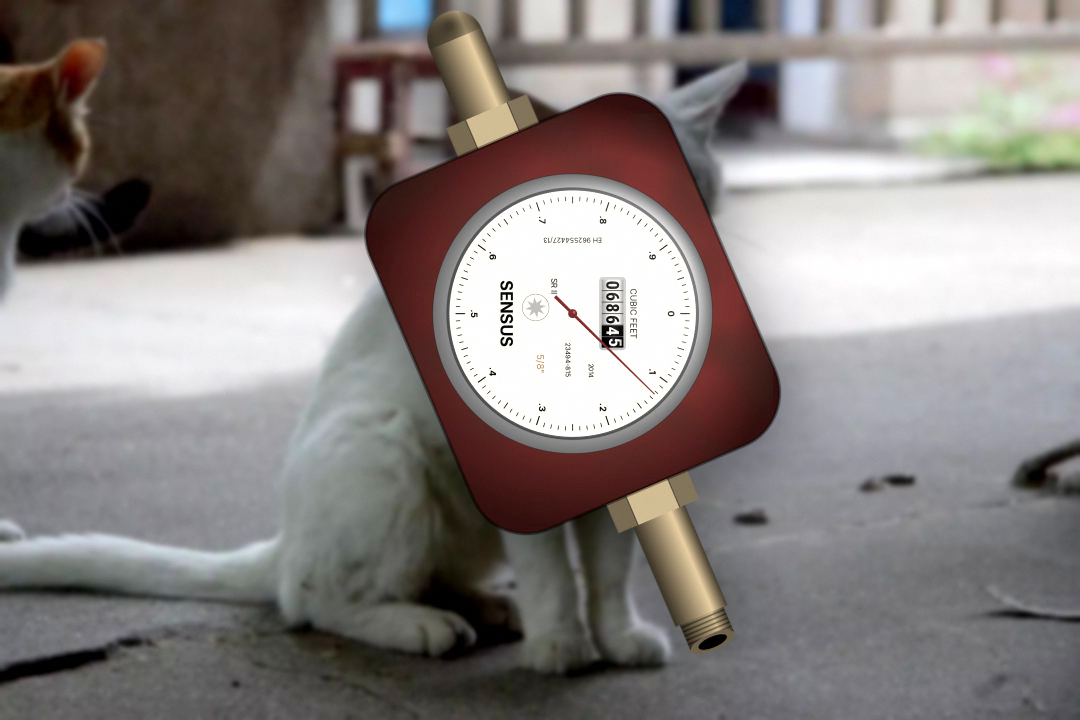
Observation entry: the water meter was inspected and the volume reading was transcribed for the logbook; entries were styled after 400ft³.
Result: 68645.12ft³
